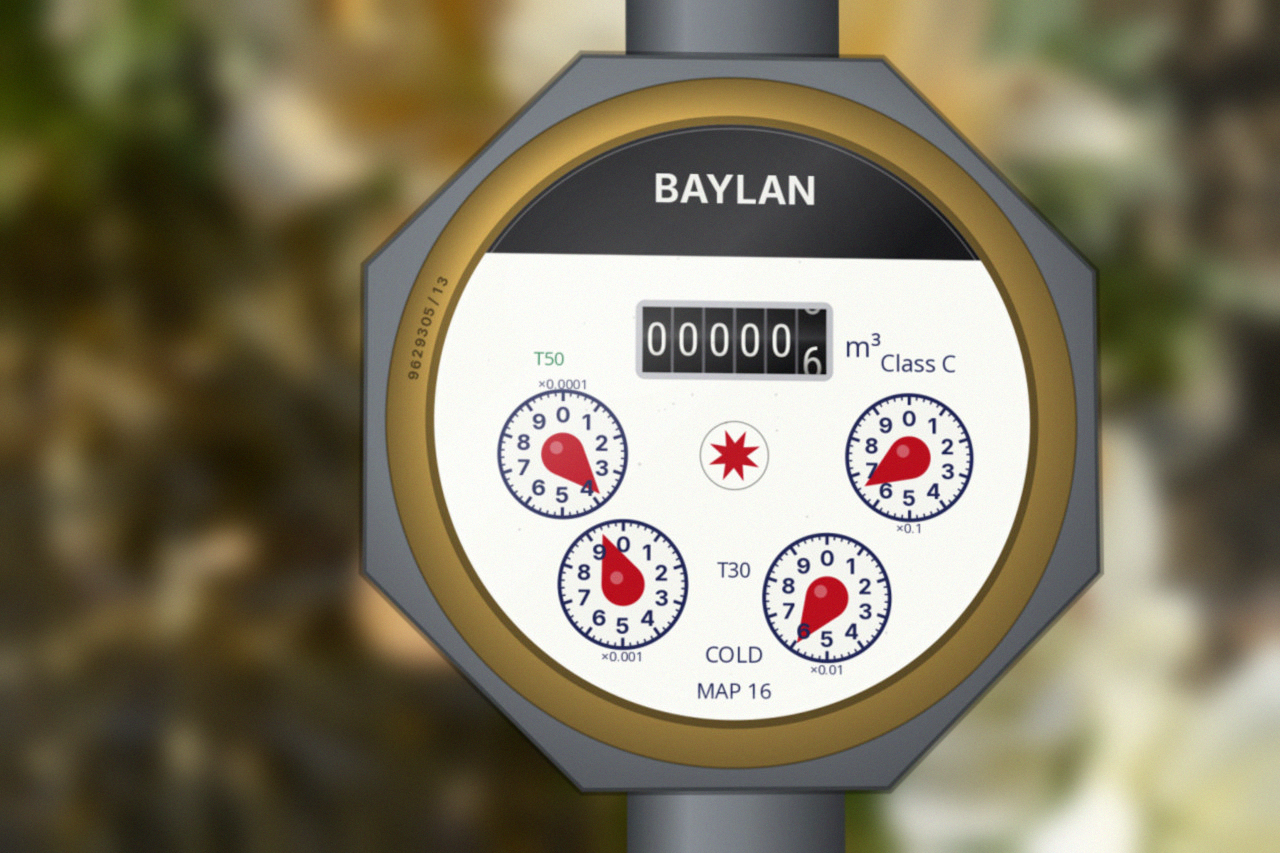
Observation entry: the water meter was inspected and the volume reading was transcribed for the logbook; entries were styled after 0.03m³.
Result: 5.6593m³
